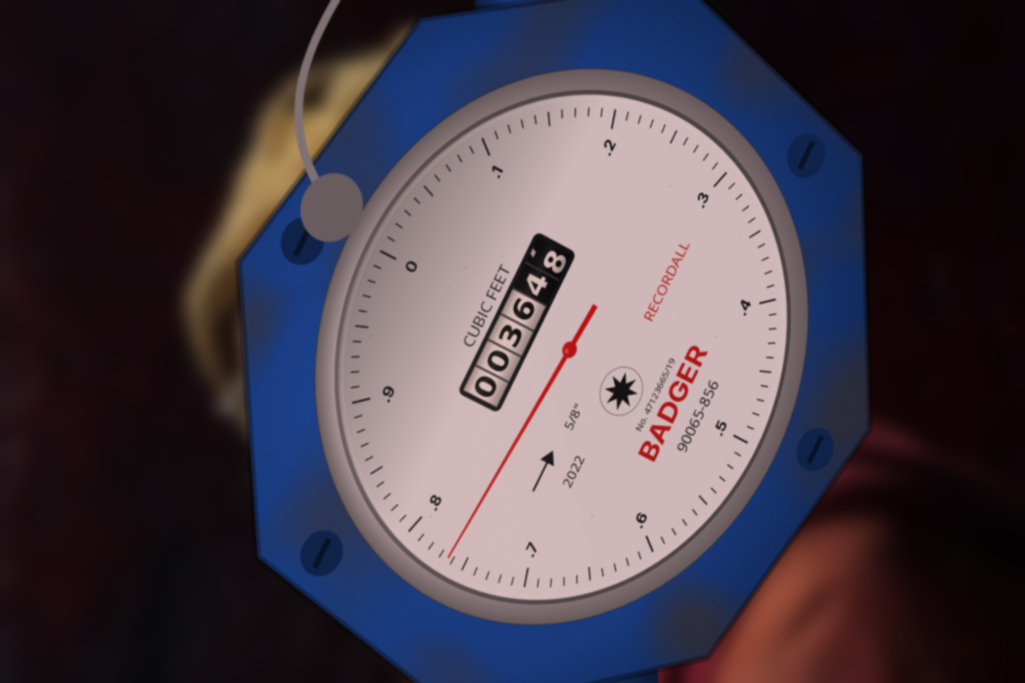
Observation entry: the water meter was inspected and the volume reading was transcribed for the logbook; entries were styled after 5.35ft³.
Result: 3647.76ft³
